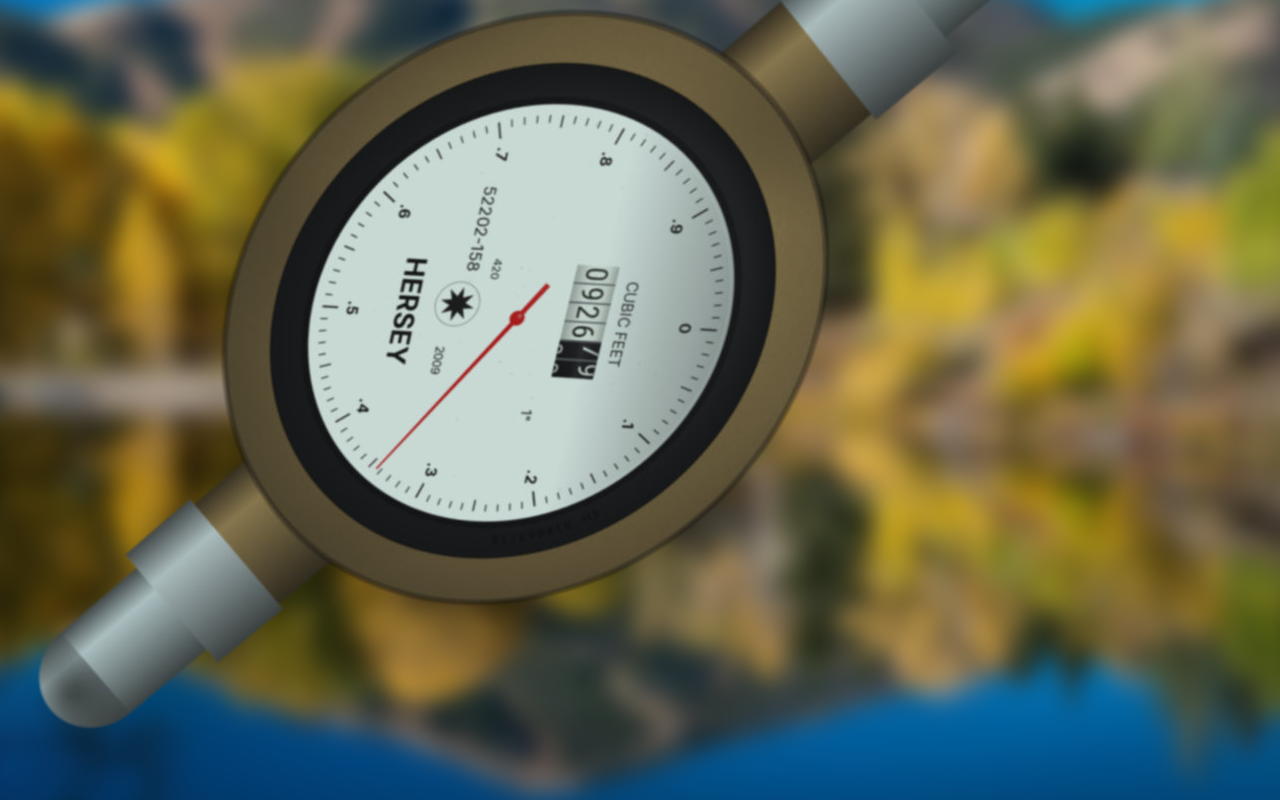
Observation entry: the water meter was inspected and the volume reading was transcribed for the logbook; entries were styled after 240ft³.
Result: 92679.34ft³
